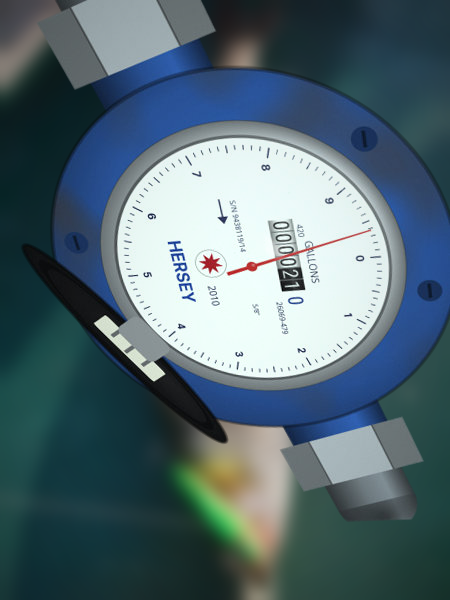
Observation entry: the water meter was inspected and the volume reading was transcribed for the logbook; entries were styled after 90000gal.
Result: 209.6gal
